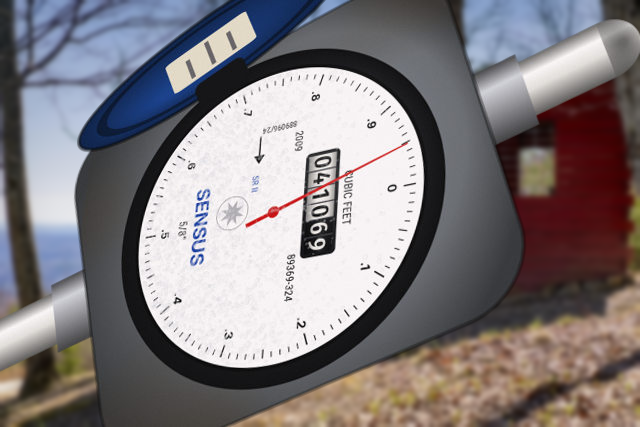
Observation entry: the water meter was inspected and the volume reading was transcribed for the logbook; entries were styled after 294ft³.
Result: 41068.95ft³
